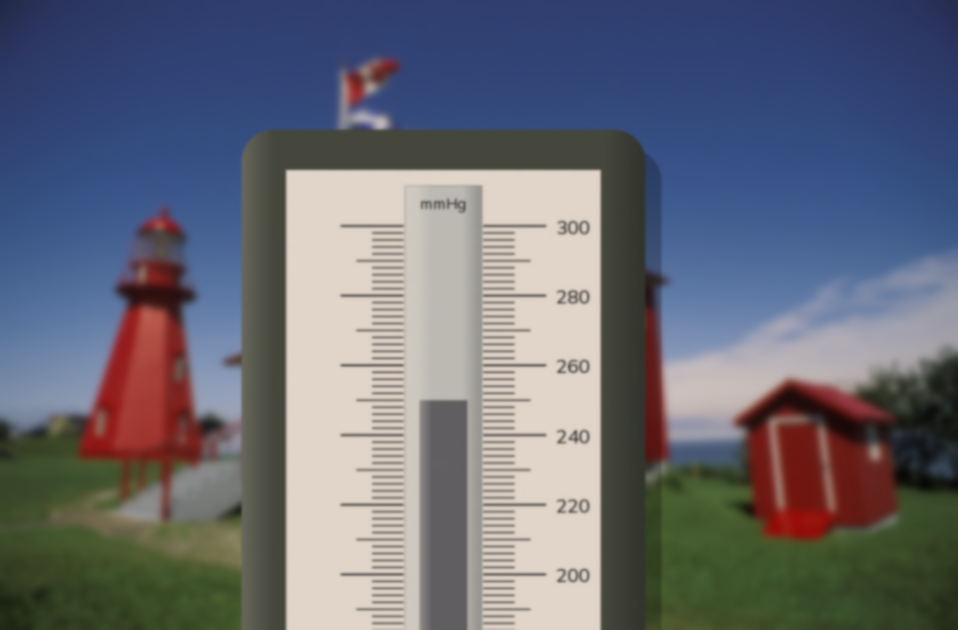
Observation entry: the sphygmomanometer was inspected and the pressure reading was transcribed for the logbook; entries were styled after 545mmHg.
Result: 250mmHg
